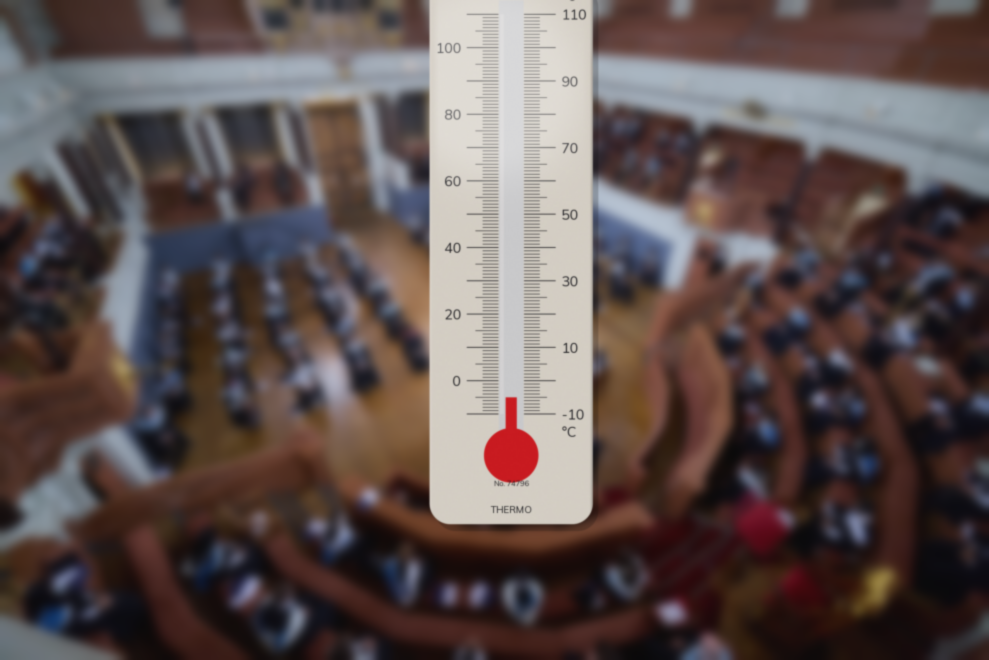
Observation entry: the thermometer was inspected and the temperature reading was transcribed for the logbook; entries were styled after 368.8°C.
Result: -5°C
